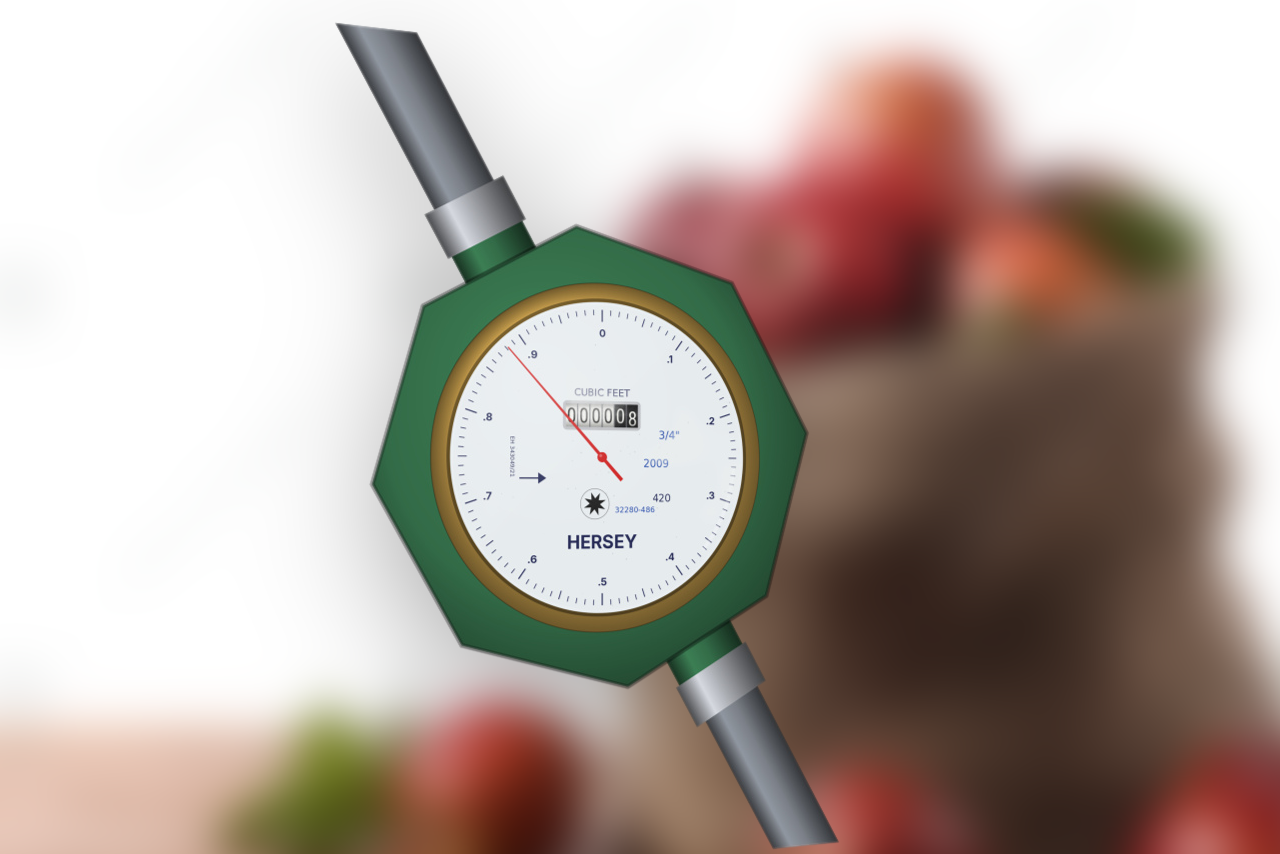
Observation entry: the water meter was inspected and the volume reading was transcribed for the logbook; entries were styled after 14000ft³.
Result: 7.88ft³
